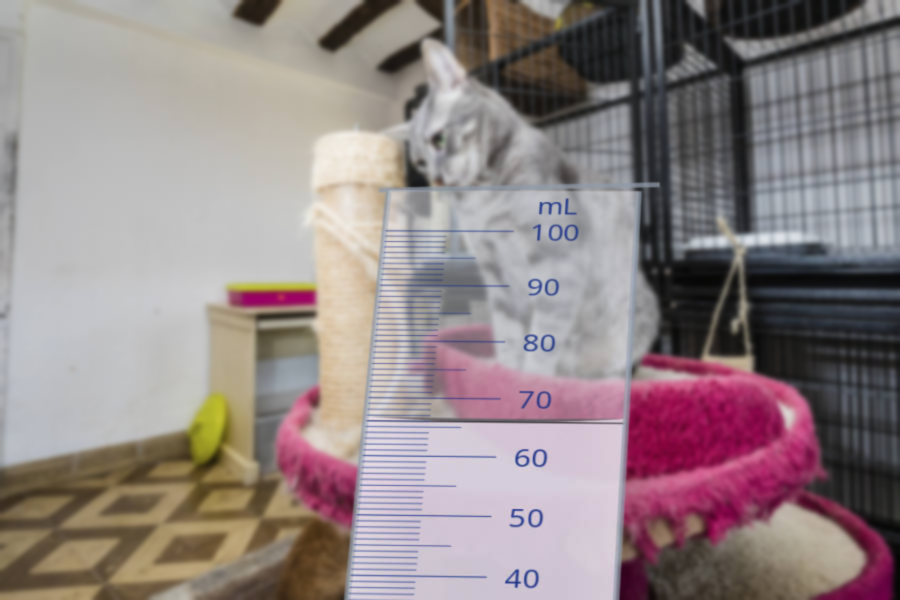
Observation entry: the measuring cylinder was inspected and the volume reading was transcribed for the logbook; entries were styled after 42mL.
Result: 66mL
